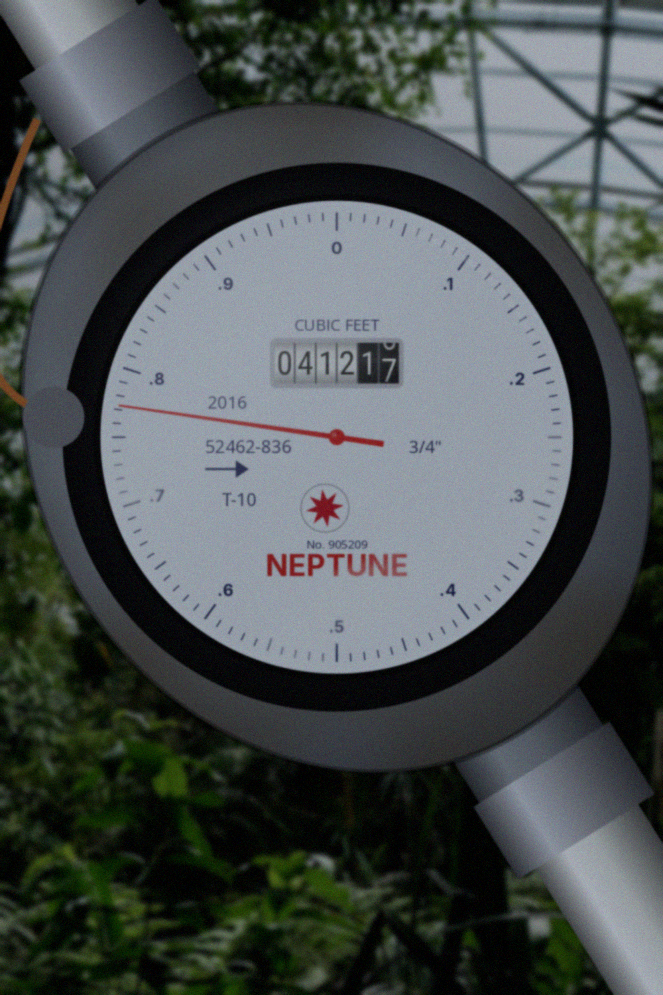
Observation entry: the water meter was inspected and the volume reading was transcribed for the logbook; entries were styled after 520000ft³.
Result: 41216.77ft³
